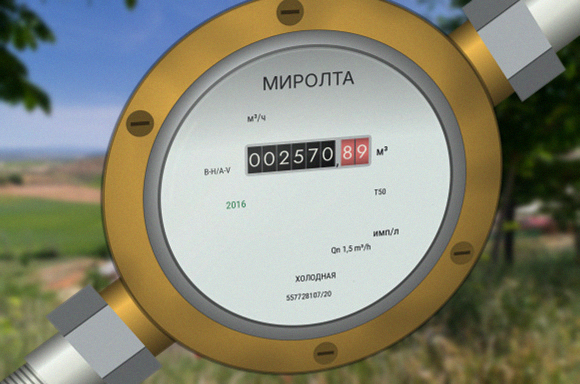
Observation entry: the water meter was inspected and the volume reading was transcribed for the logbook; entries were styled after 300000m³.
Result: 2570.89m³
